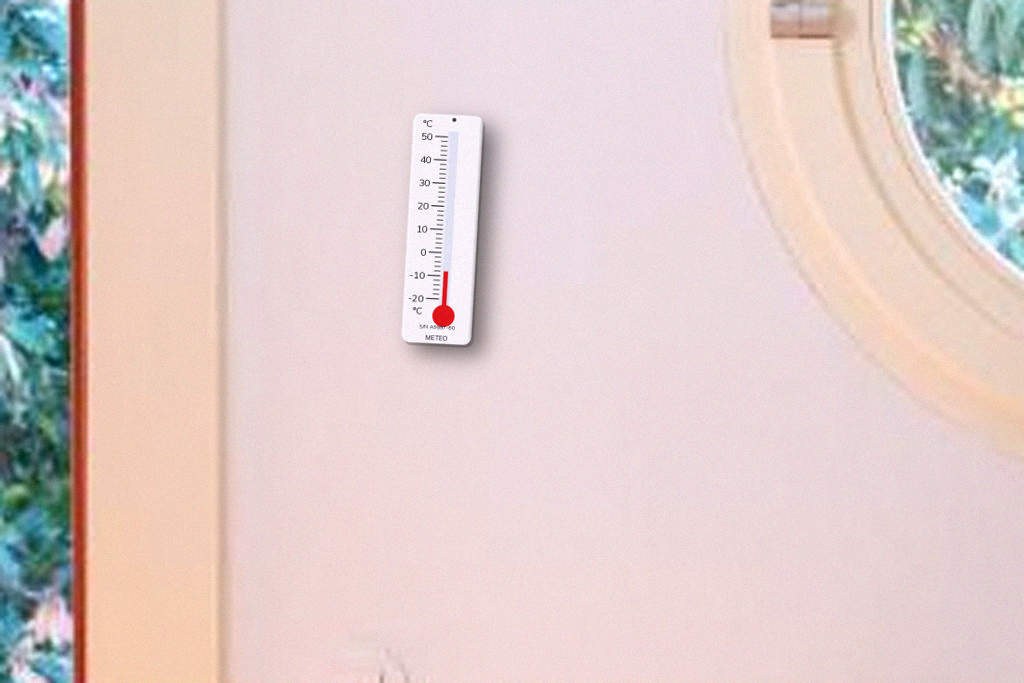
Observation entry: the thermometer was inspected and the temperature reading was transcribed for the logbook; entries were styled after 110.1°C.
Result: -8°C
